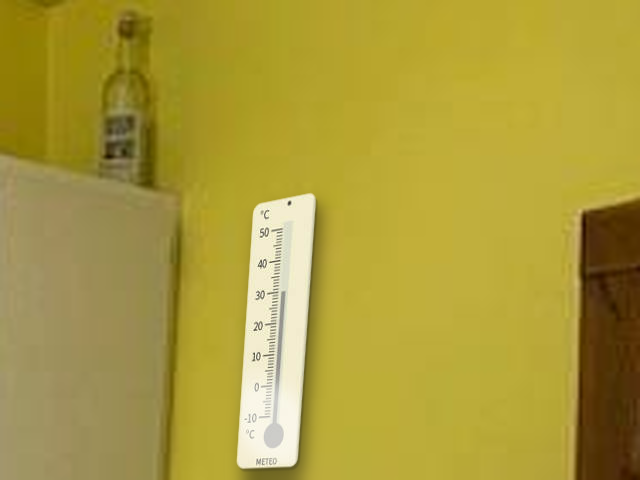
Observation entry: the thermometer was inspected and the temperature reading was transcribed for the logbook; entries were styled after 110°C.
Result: 30°C
